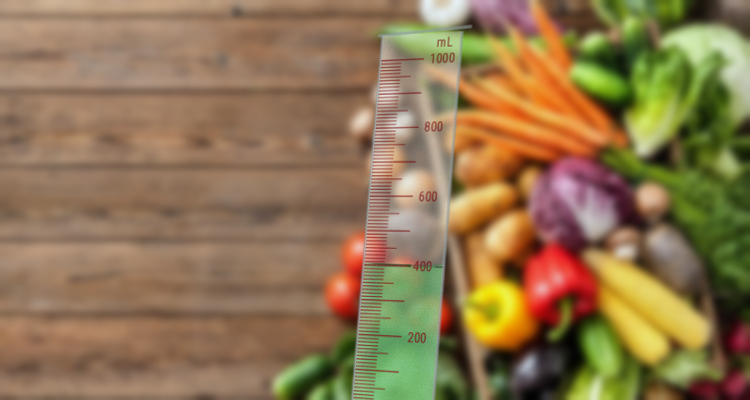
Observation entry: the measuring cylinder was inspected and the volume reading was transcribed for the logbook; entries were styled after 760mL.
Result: 400mL
